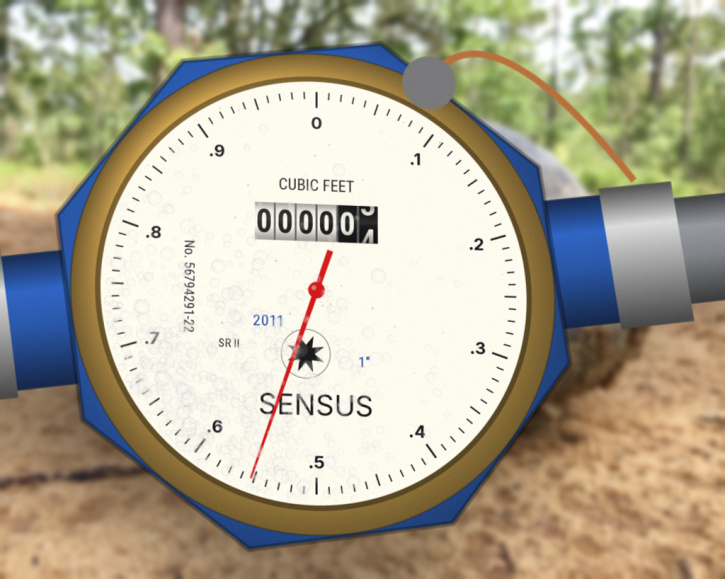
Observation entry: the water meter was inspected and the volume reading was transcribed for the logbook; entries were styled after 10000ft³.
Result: 3.55ft³
